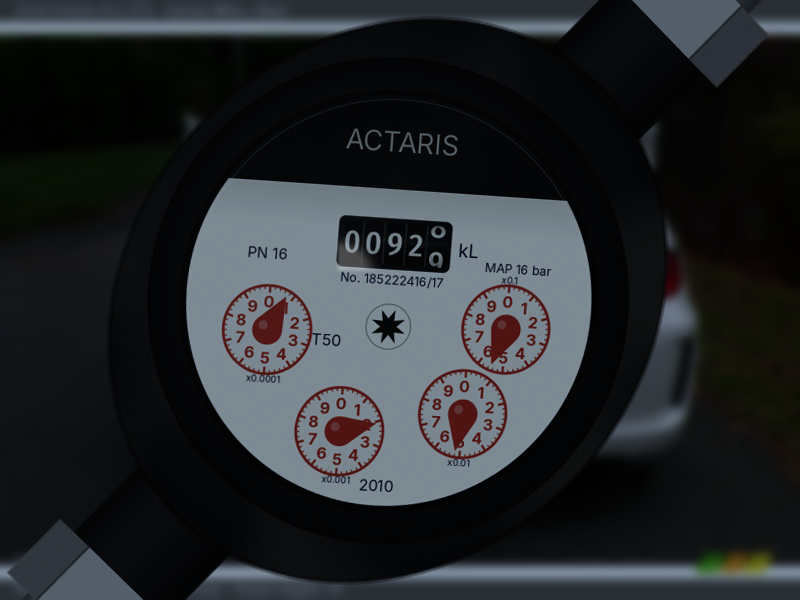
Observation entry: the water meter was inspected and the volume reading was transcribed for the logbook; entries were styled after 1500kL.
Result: 928.5520kL
